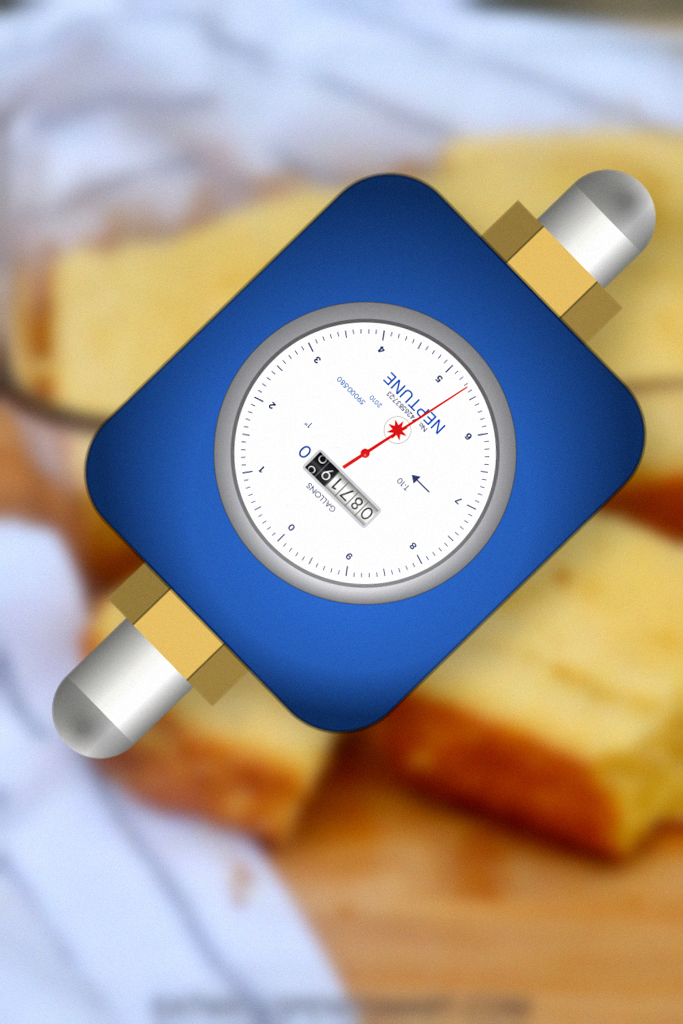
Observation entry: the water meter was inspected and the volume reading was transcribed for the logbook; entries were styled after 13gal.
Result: 871985.3gal
